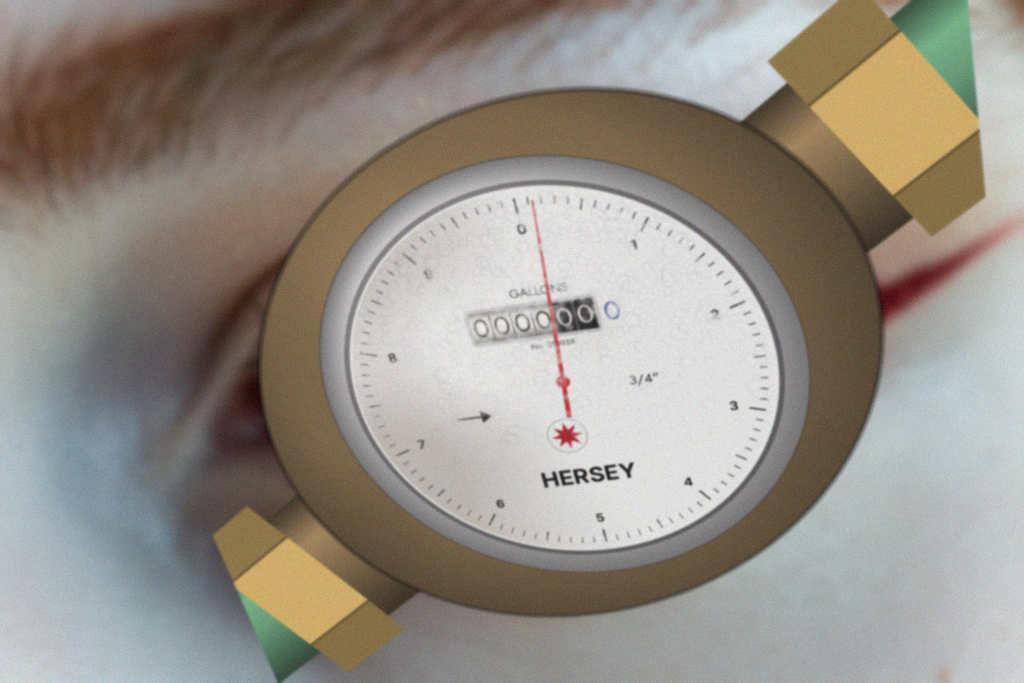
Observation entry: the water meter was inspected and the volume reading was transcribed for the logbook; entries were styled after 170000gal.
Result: 0.1gal
